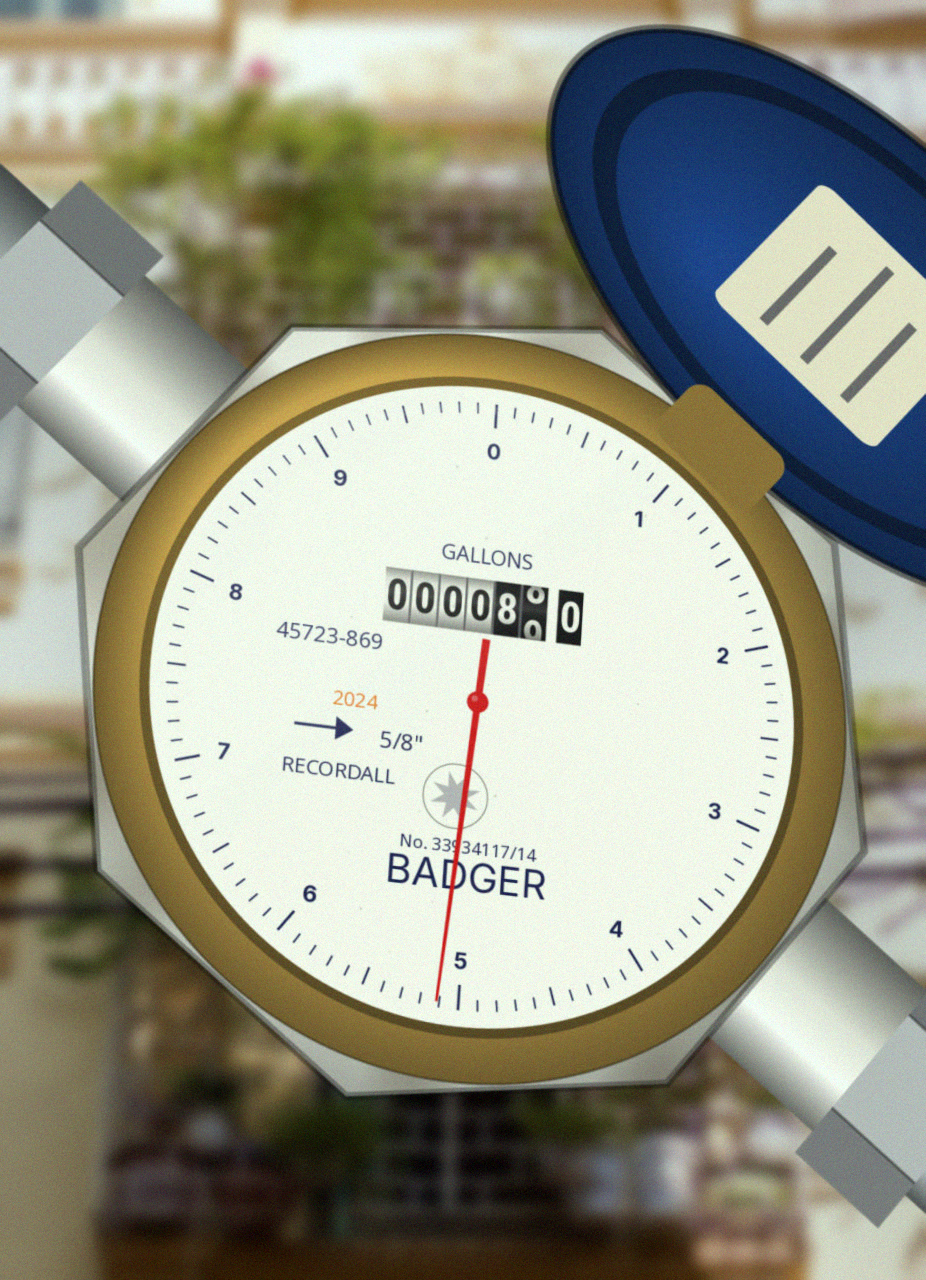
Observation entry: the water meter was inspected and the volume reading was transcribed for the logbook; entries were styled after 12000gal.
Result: 885.1gal
